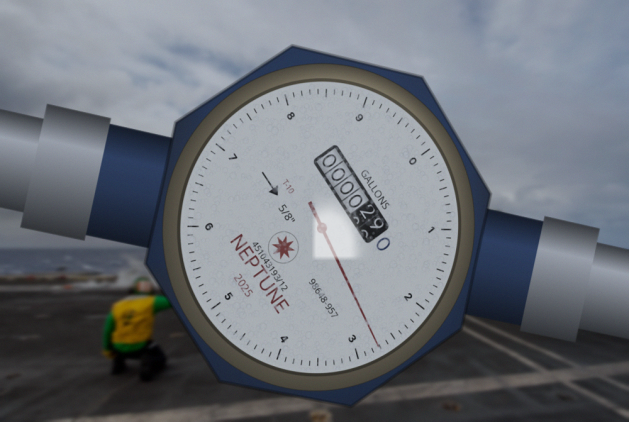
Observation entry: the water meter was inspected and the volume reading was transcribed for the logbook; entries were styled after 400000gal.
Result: 292.7gal
